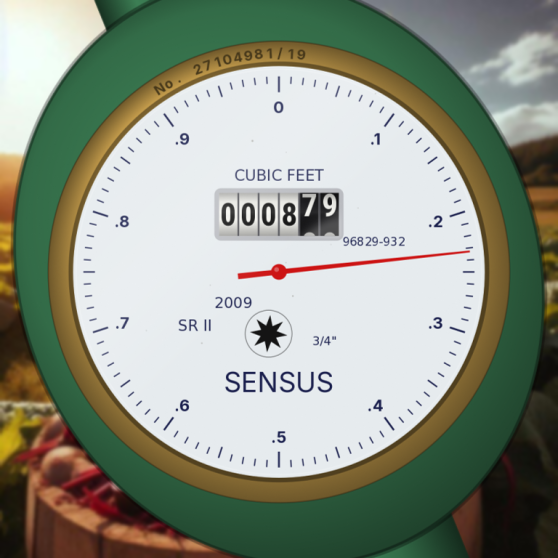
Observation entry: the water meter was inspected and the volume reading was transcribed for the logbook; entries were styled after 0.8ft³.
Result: 879.23ft³
